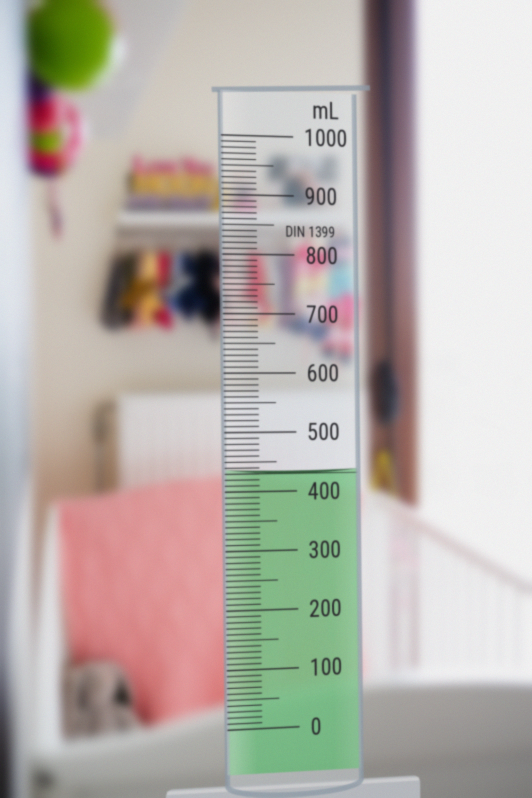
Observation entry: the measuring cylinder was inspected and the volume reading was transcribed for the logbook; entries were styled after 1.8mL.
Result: 430mL
